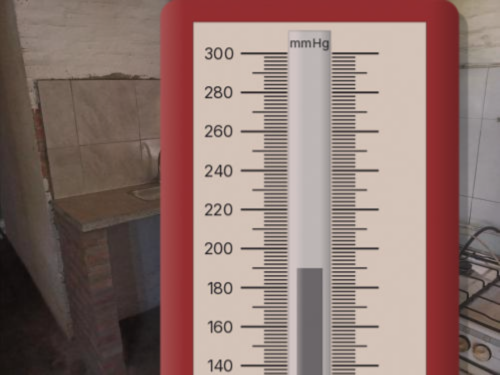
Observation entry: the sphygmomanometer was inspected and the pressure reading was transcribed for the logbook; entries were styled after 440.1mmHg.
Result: 190mmHg
